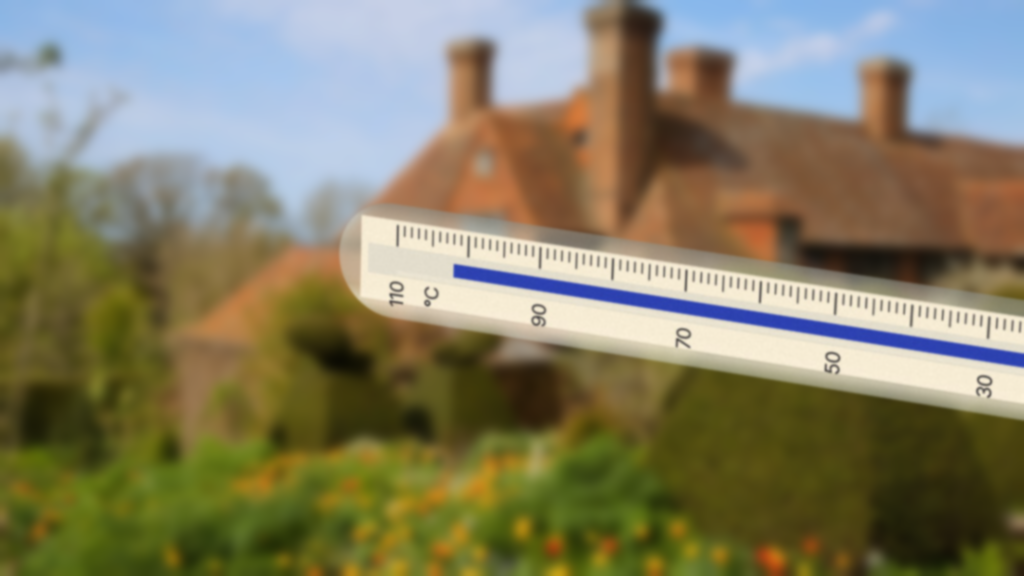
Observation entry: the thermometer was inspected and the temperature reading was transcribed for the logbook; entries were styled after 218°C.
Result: 102°C
